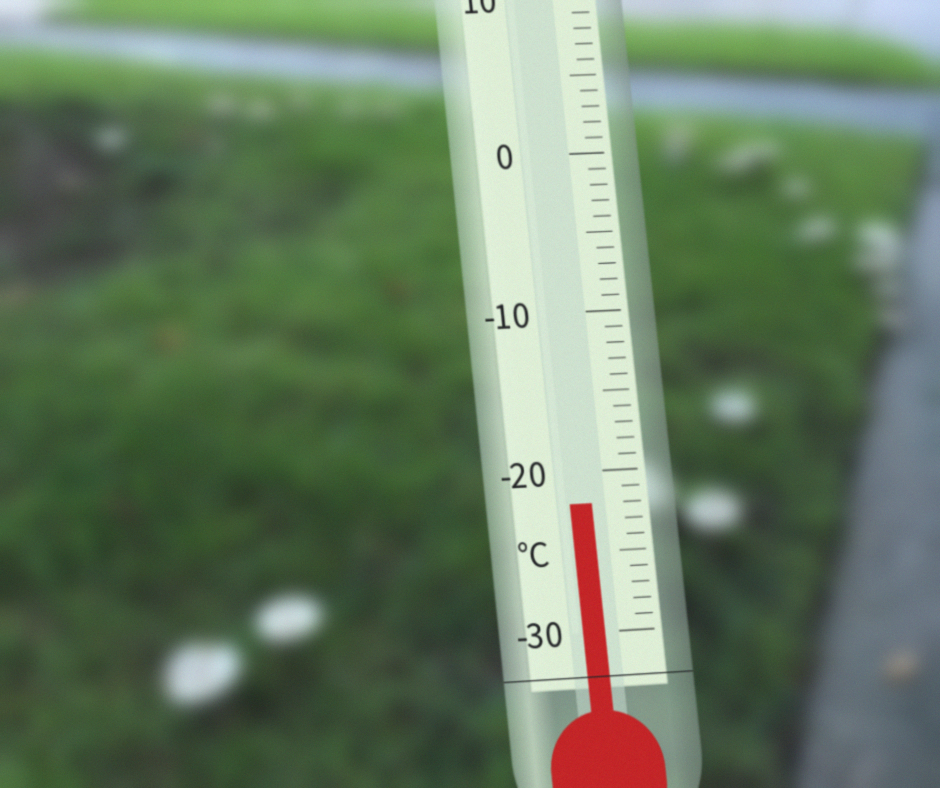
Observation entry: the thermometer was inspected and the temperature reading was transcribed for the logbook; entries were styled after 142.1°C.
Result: -22°C
